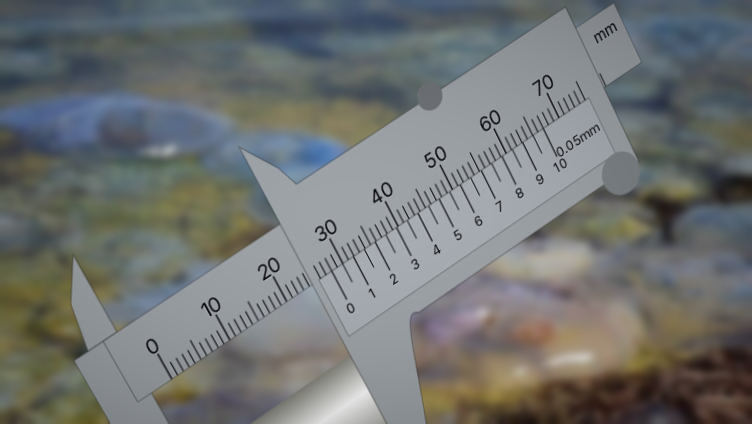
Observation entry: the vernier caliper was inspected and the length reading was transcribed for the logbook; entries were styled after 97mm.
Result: 28.0mm
